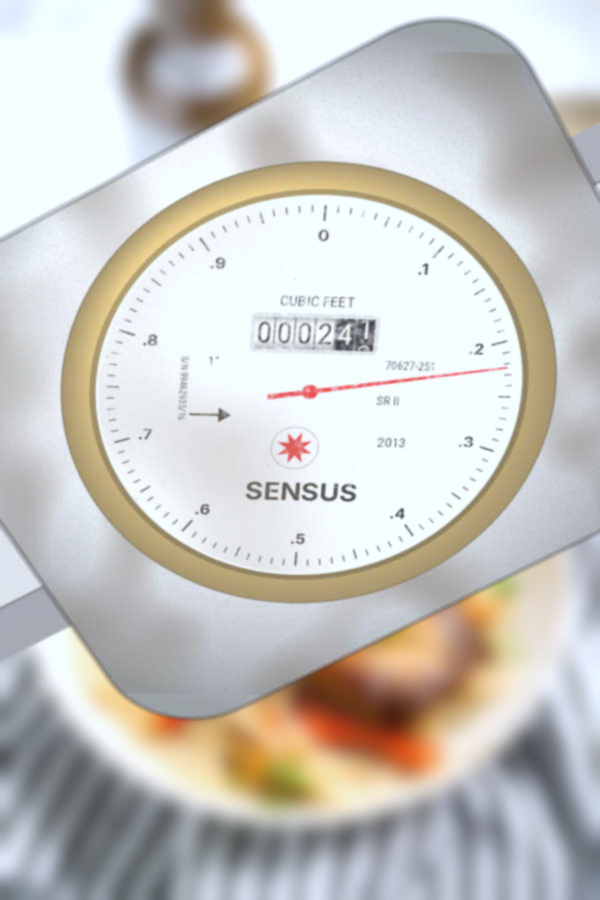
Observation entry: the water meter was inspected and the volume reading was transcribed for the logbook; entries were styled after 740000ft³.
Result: 241.22ft³
